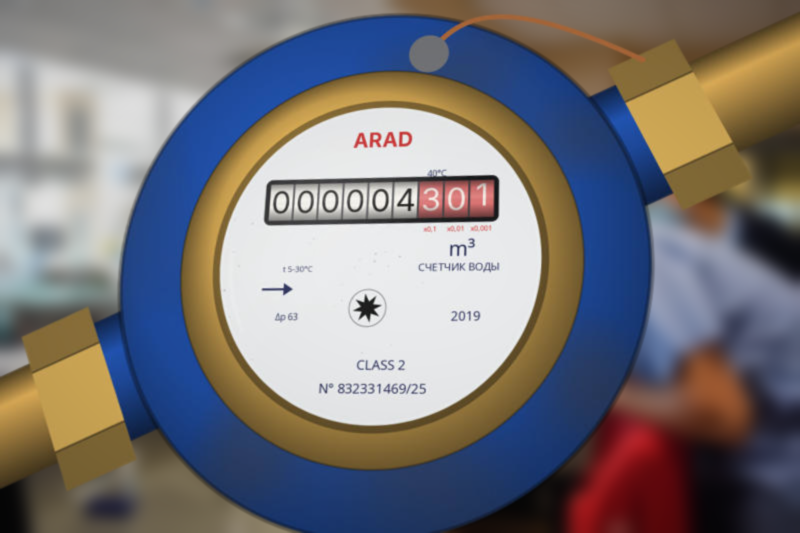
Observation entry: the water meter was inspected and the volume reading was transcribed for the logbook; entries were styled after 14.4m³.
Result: 4.301m³
